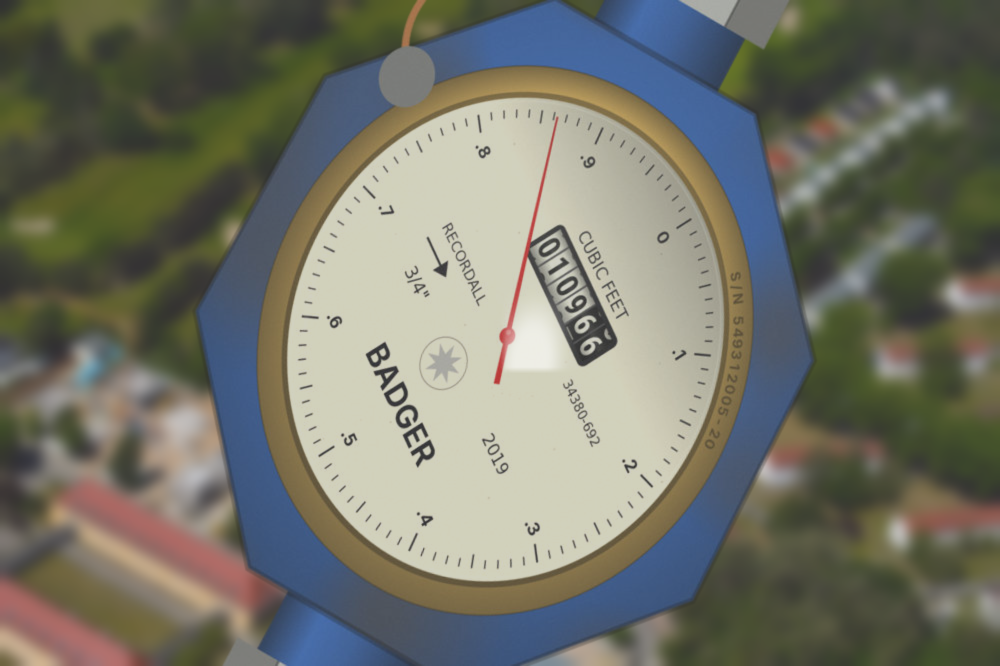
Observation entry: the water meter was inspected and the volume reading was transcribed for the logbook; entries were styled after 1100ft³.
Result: 10965.86ft³
